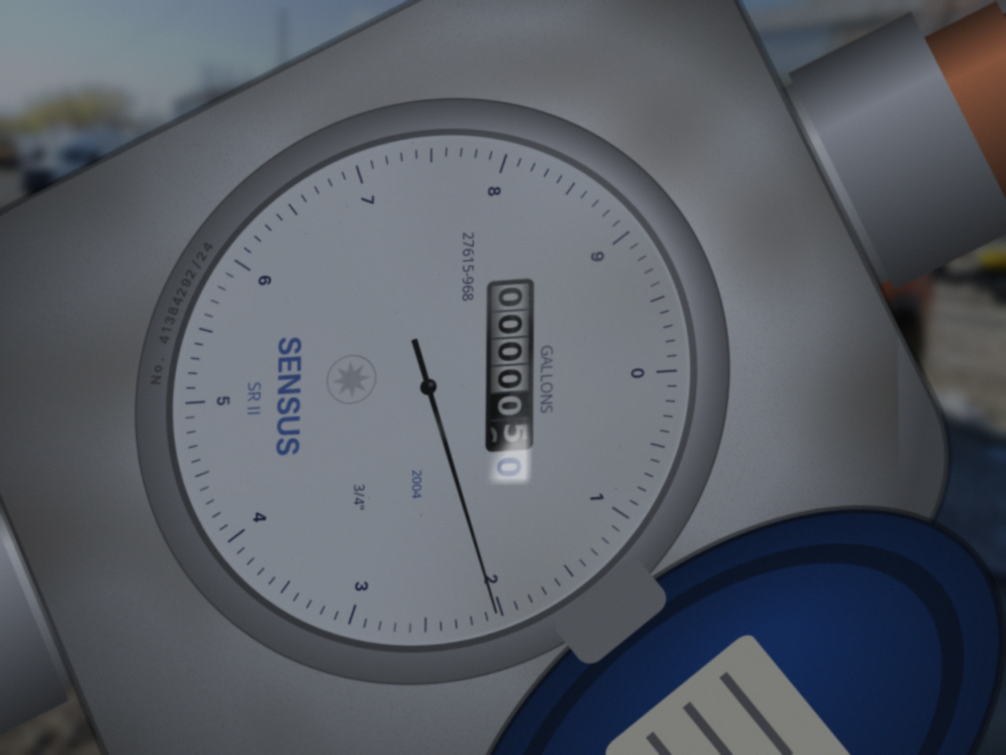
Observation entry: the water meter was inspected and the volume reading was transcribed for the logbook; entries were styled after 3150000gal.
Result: 52.0gal
